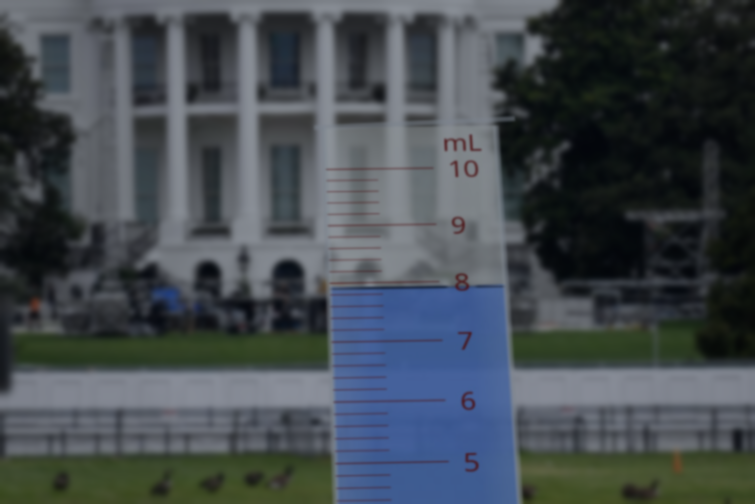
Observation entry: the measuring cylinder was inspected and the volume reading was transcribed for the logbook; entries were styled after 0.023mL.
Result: 7.9mL
